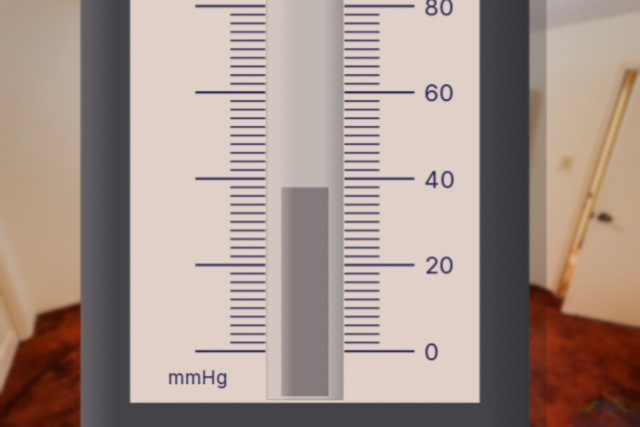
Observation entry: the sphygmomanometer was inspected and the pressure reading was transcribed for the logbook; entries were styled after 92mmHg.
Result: 38mmHg
